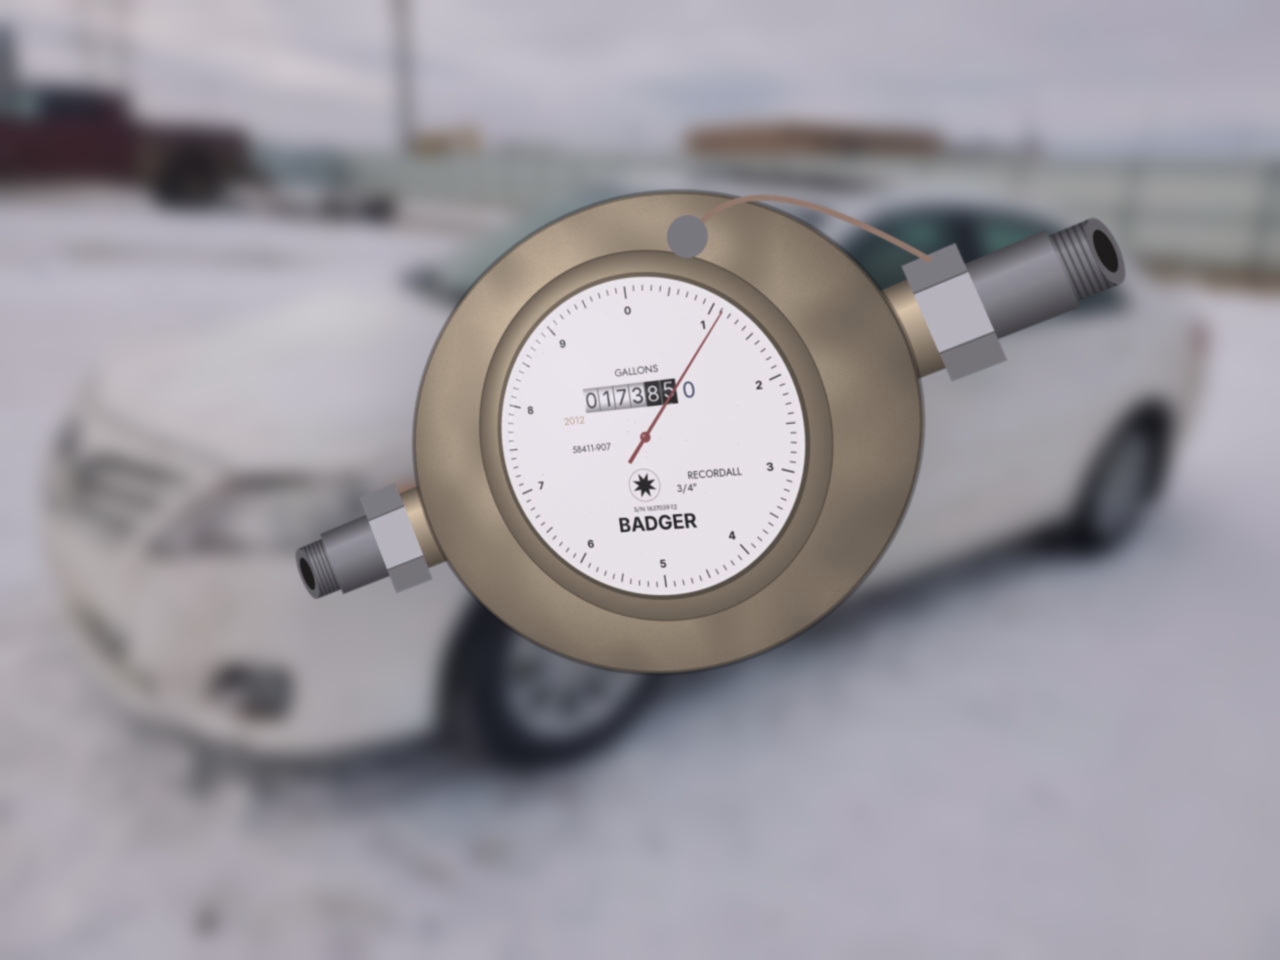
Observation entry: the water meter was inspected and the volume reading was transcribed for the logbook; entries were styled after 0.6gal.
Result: 173851.1gal
